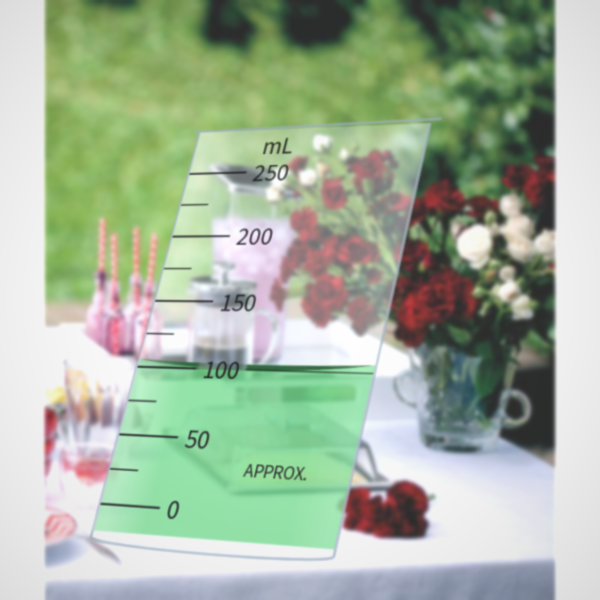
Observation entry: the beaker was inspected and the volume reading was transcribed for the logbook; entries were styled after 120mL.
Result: 100mL
